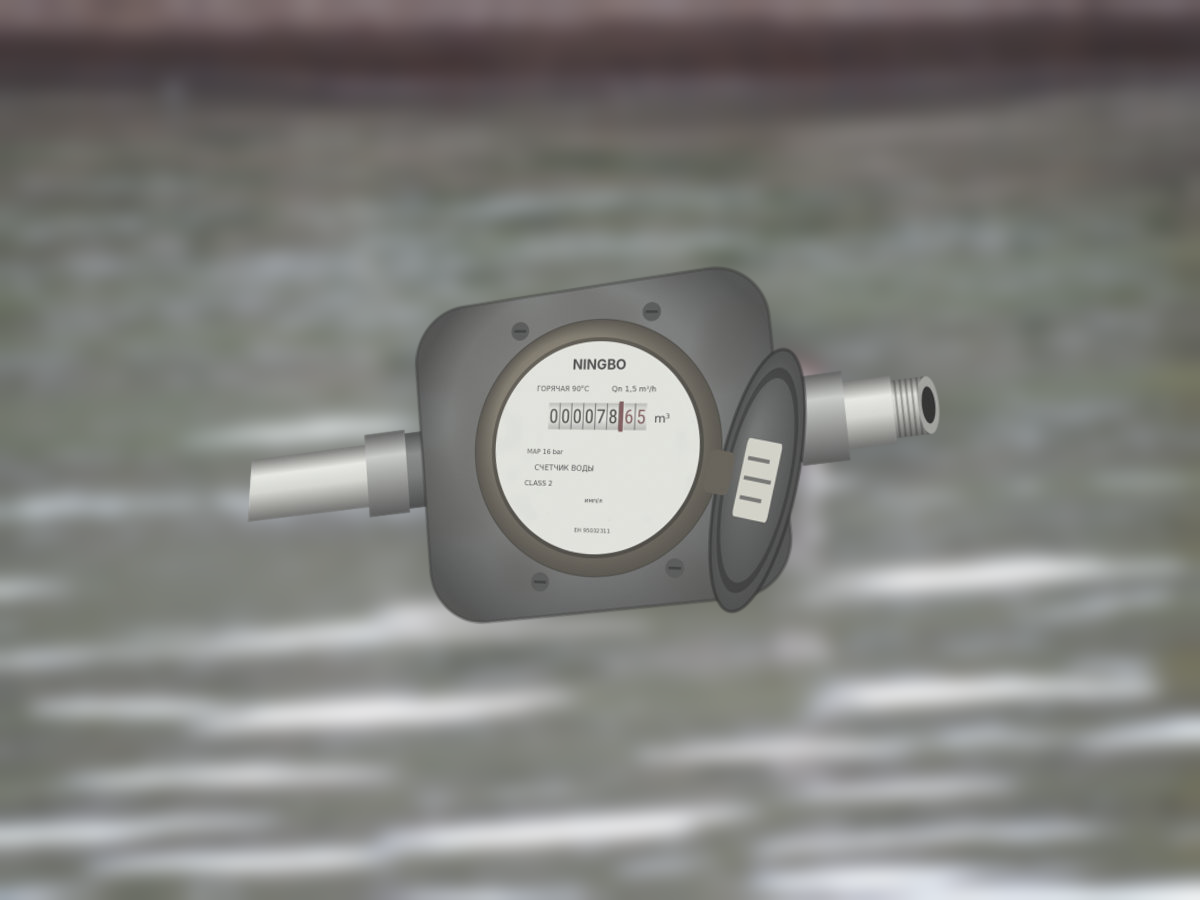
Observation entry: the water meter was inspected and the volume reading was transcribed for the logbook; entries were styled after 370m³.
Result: 78.65m³
